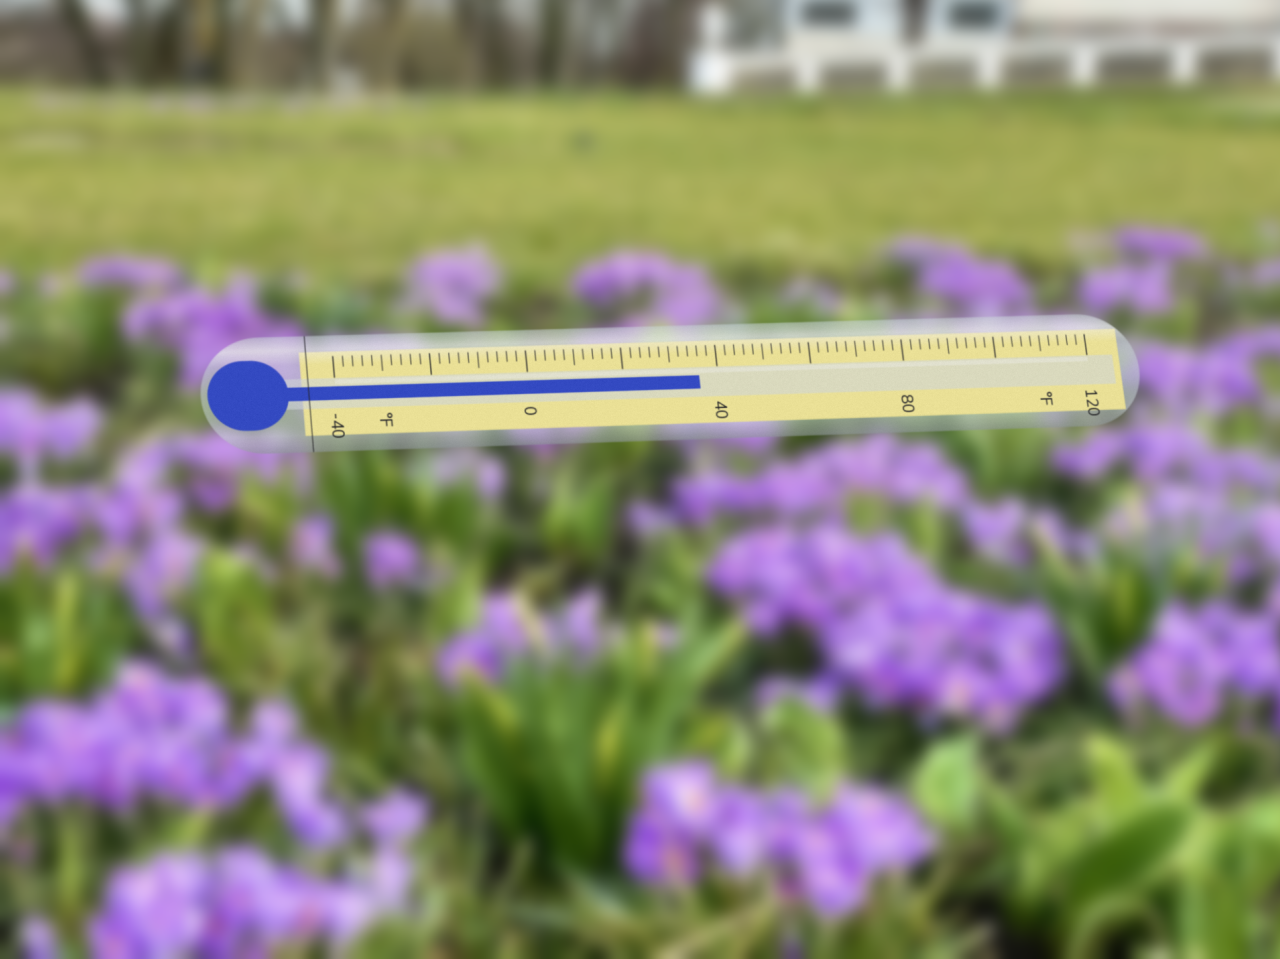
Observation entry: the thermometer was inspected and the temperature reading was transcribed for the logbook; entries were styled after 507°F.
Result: 36°F
